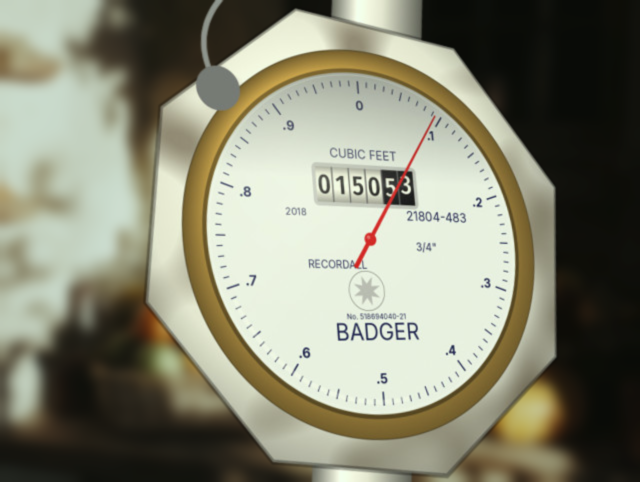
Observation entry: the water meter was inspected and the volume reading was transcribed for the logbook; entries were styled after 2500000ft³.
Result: 15053.09ft³
